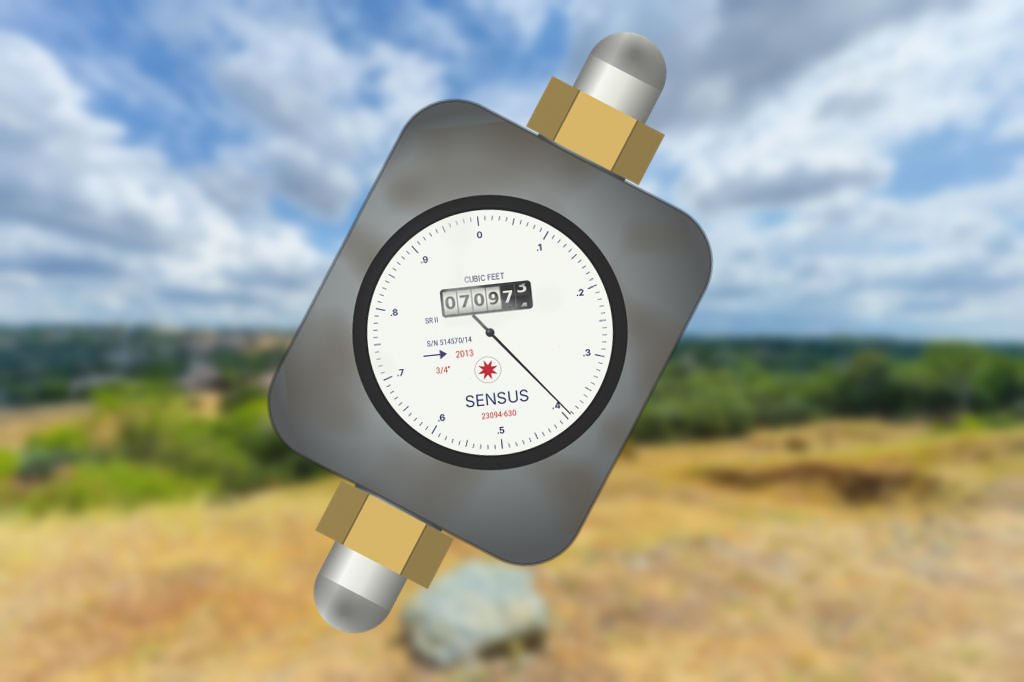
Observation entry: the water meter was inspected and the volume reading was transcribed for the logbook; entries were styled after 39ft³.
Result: 70973.39ft³
